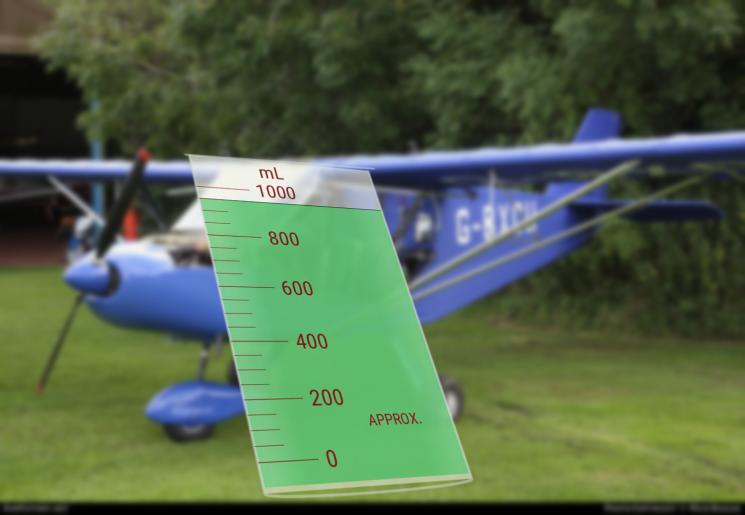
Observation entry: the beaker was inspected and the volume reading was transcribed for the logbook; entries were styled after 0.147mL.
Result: 950mL
